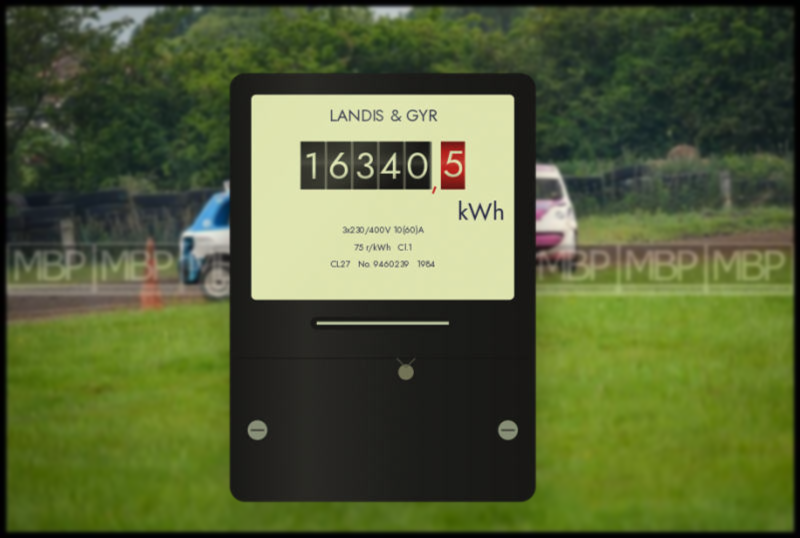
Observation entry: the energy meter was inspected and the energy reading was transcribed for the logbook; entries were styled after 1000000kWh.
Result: 16340.5kWh
